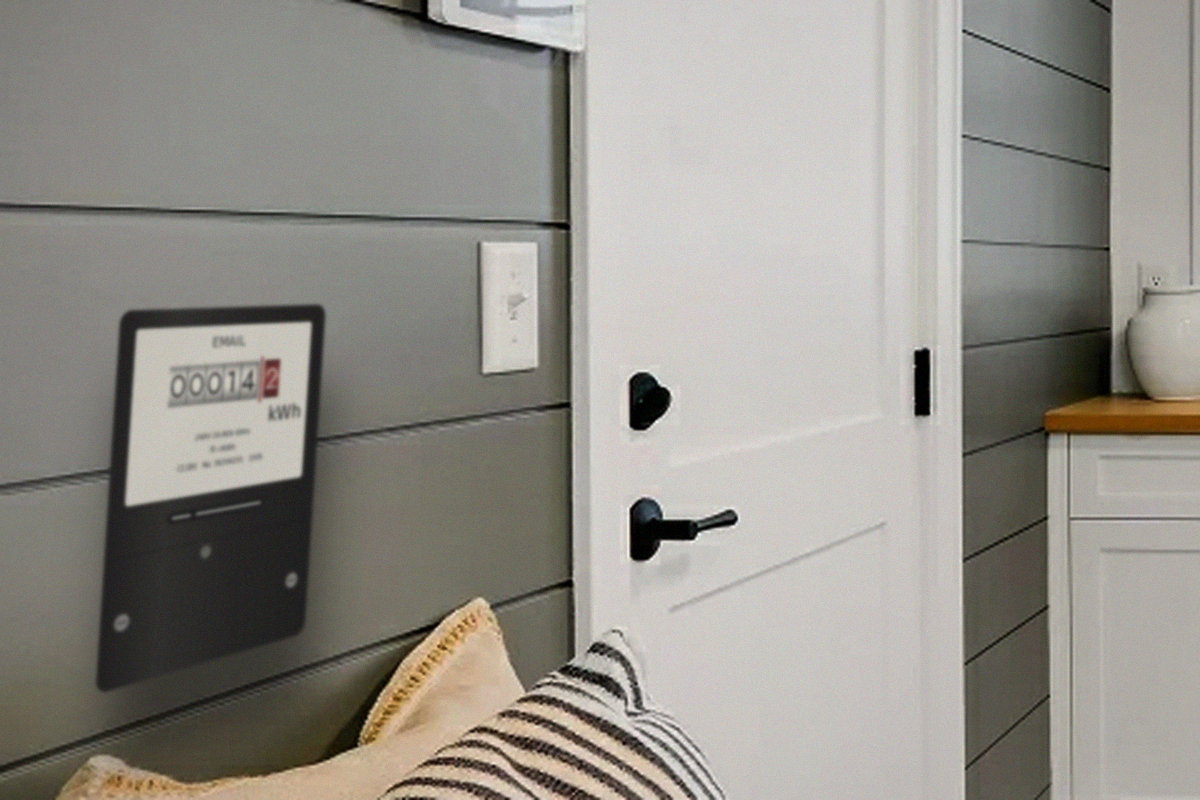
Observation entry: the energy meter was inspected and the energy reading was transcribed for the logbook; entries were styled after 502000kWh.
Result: 14.2kWh
